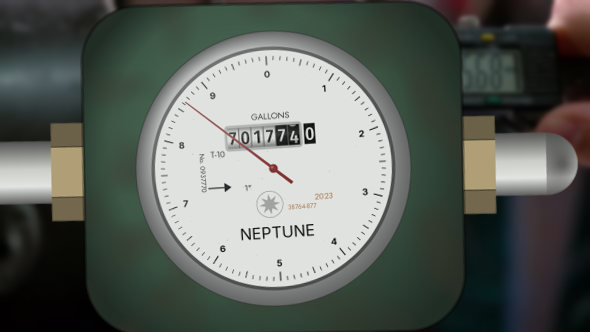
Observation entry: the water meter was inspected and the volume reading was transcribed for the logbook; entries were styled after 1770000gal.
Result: 7017738.6gal
